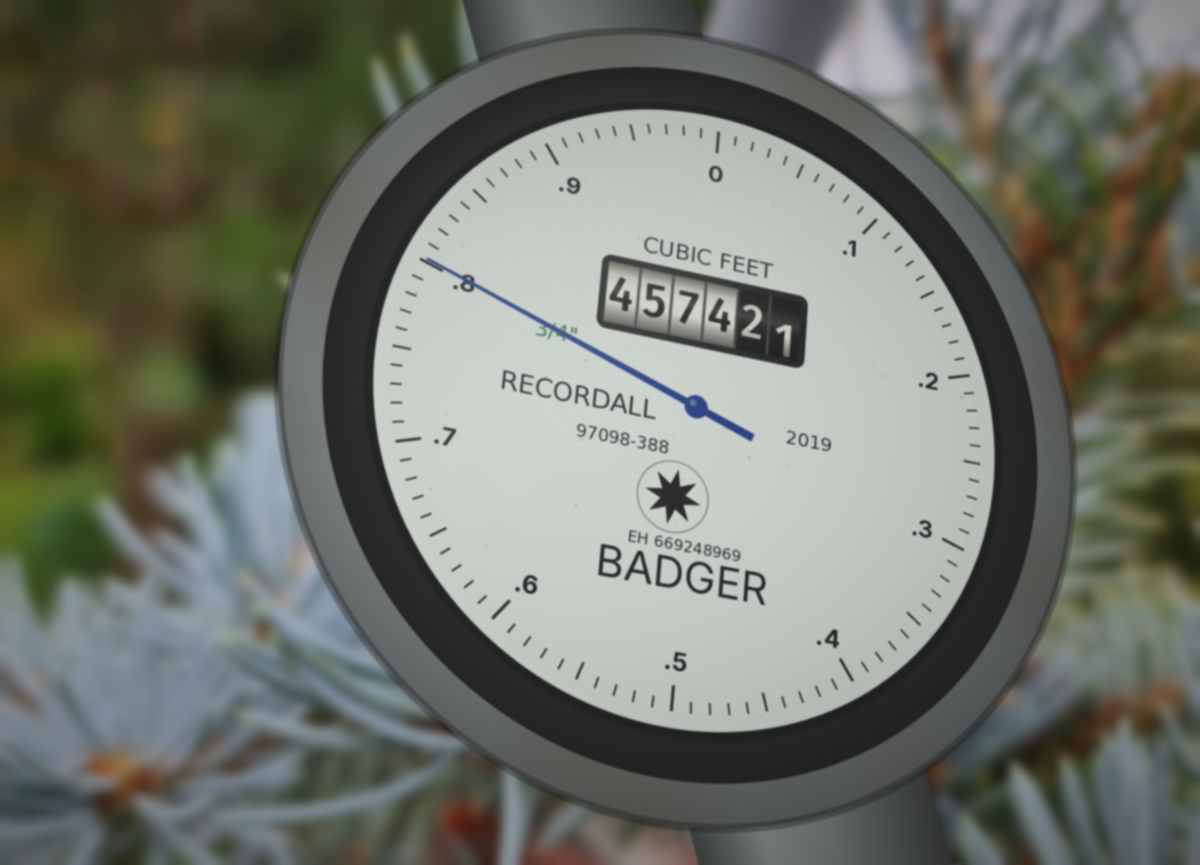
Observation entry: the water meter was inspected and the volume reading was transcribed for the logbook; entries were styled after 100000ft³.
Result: 457420.80ft³
